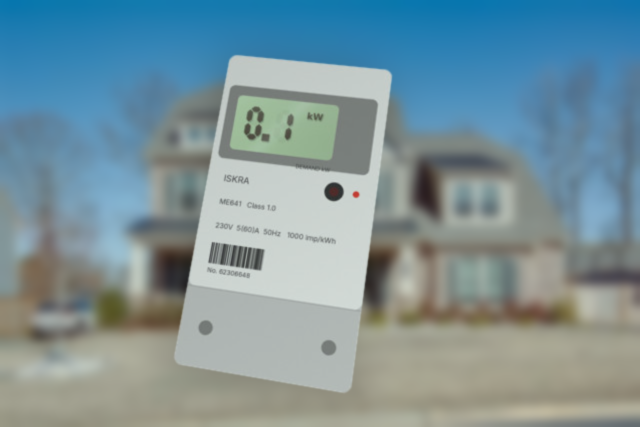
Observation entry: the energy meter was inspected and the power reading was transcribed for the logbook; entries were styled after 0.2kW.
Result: 0.1kW
